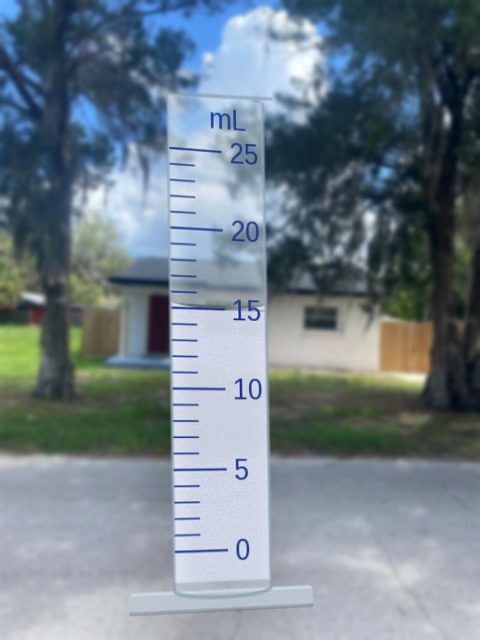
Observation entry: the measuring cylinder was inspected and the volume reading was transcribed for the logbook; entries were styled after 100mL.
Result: 15mL
